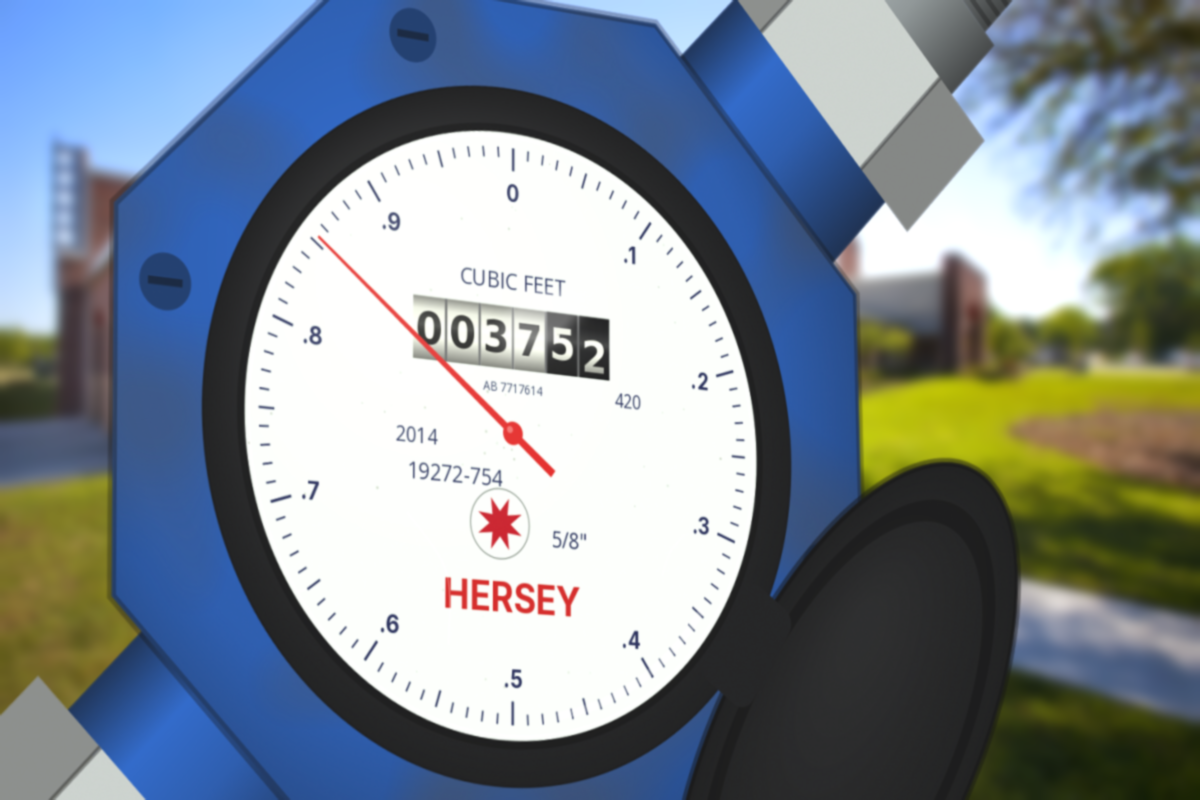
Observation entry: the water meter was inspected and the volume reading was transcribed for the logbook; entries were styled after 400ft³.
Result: 3751.85ft³
